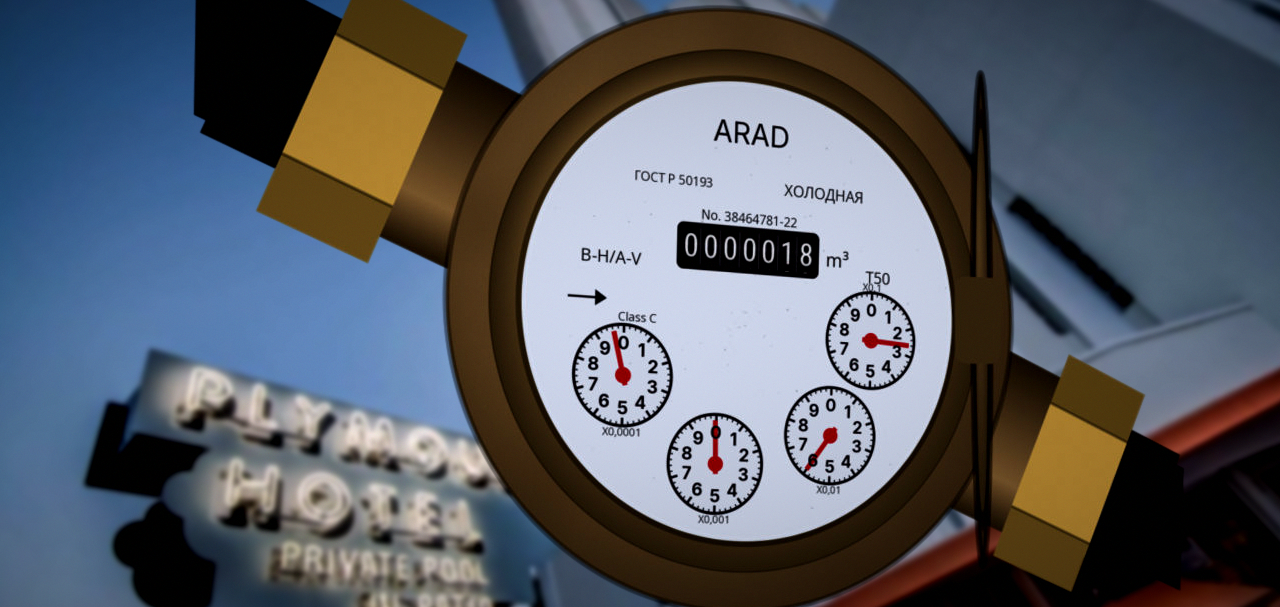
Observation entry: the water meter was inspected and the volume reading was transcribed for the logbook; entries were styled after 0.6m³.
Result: 18.2599m³
